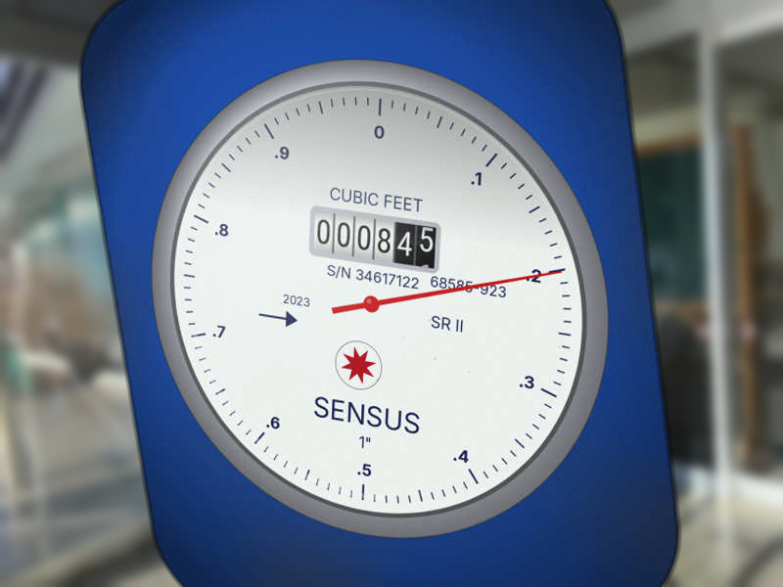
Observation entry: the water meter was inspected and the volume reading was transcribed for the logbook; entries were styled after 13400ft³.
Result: 845.20ft³
